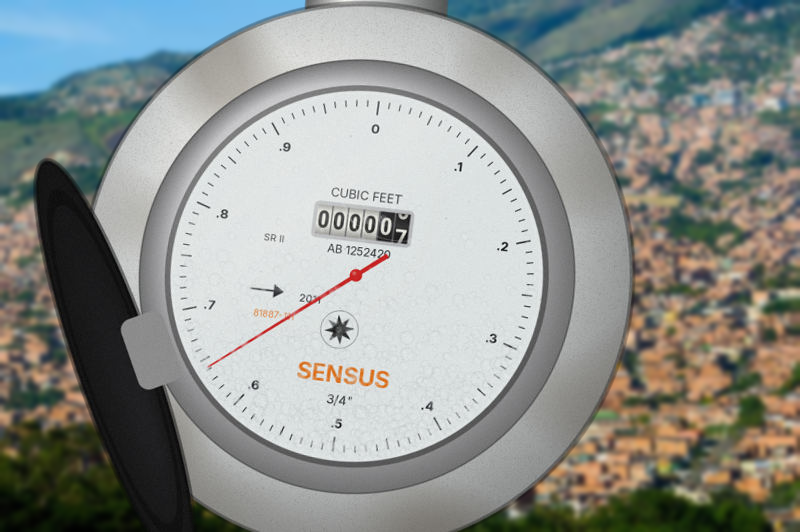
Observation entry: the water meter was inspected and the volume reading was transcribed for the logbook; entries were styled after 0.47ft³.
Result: 6.64ft³
